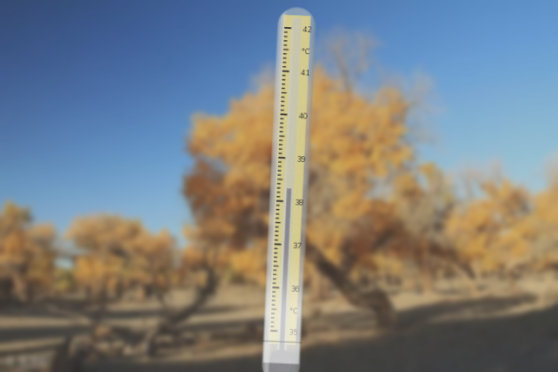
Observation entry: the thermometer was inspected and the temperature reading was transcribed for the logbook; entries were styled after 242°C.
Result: 38.3°C
